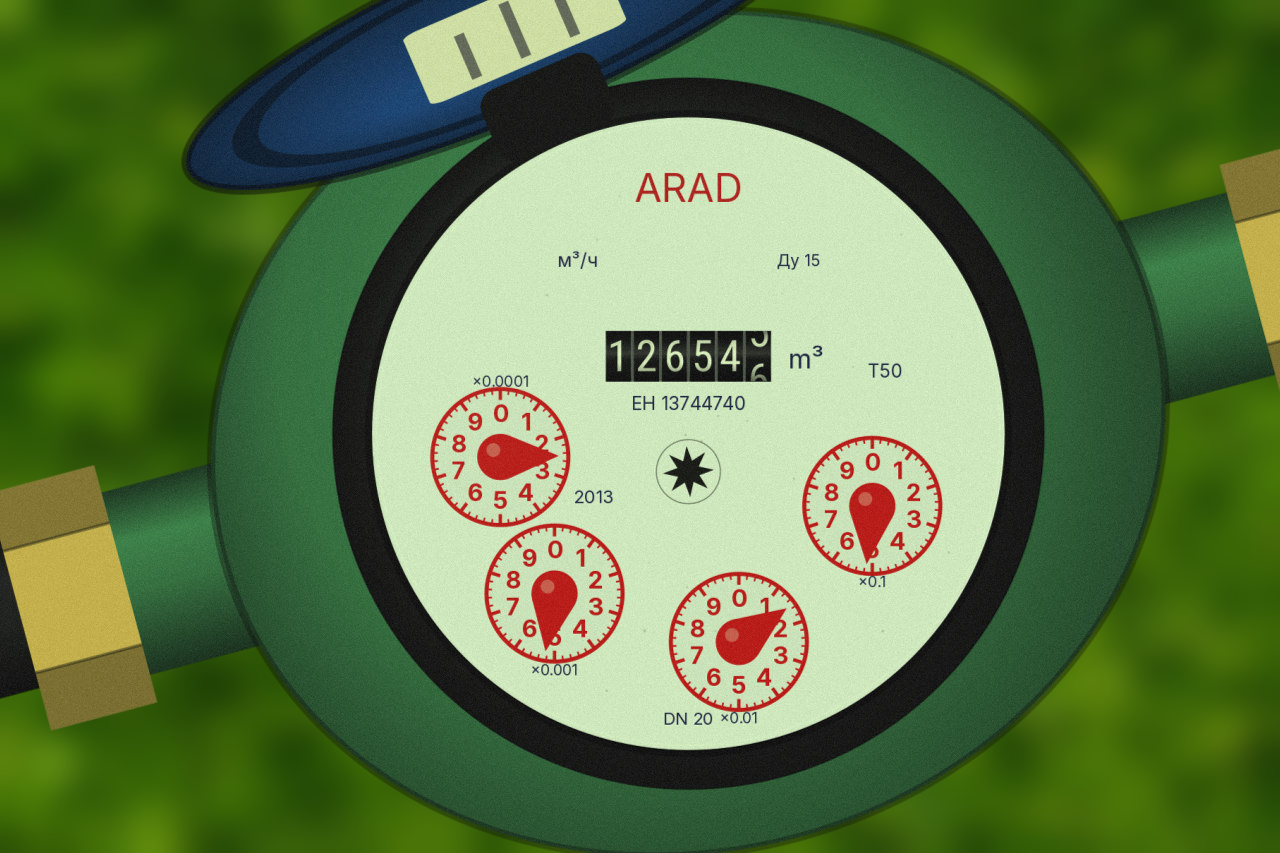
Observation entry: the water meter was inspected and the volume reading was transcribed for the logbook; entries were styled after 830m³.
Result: 126545.5152m³
